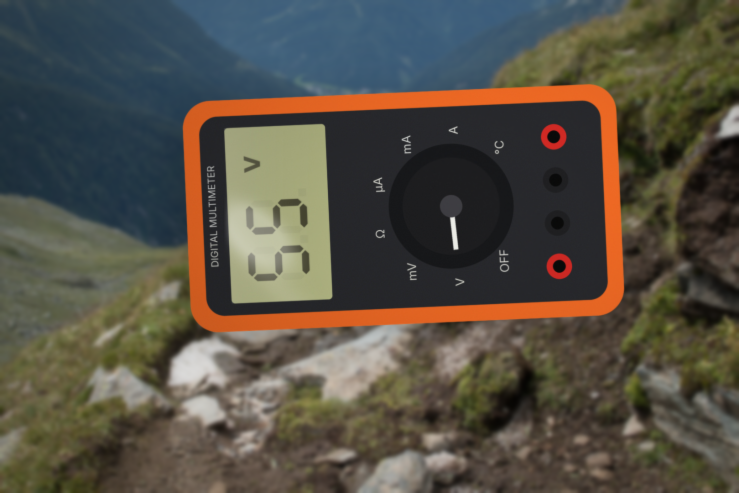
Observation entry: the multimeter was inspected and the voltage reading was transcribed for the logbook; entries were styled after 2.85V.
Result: 55V
